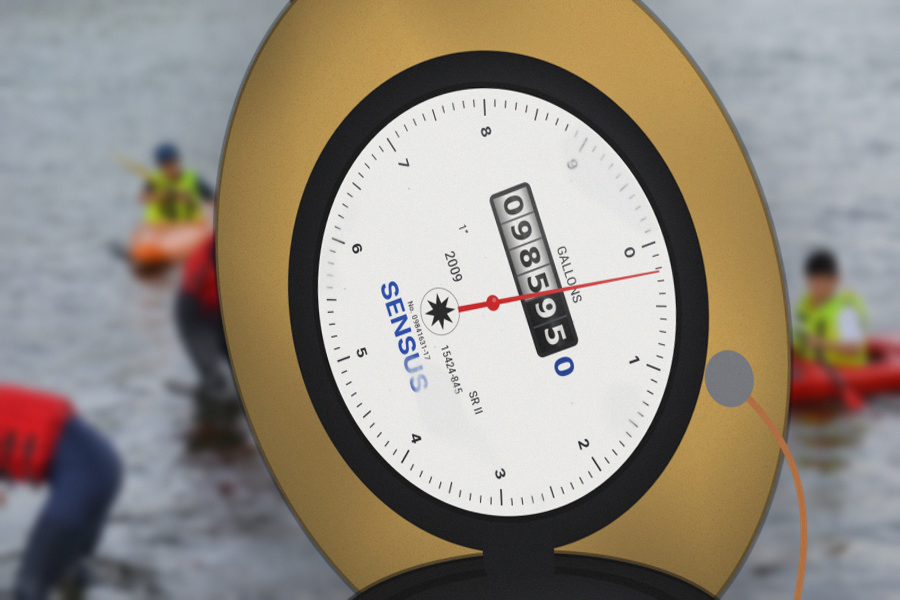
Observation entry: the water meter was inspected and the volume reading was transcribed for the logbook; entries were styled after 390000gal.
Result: 985950.2gal
